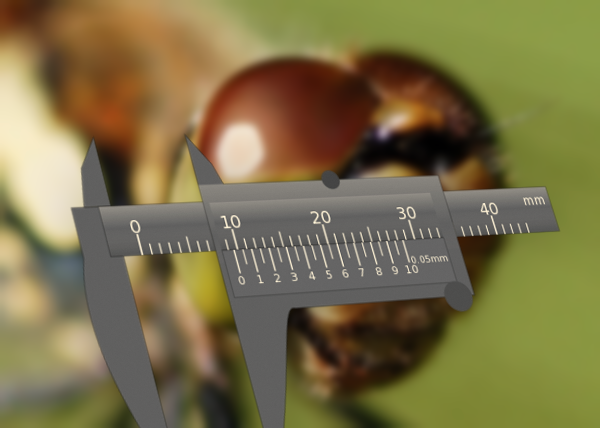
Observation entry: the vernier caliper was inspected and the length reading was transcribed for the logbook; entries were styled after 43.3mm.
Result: 9.6mm
